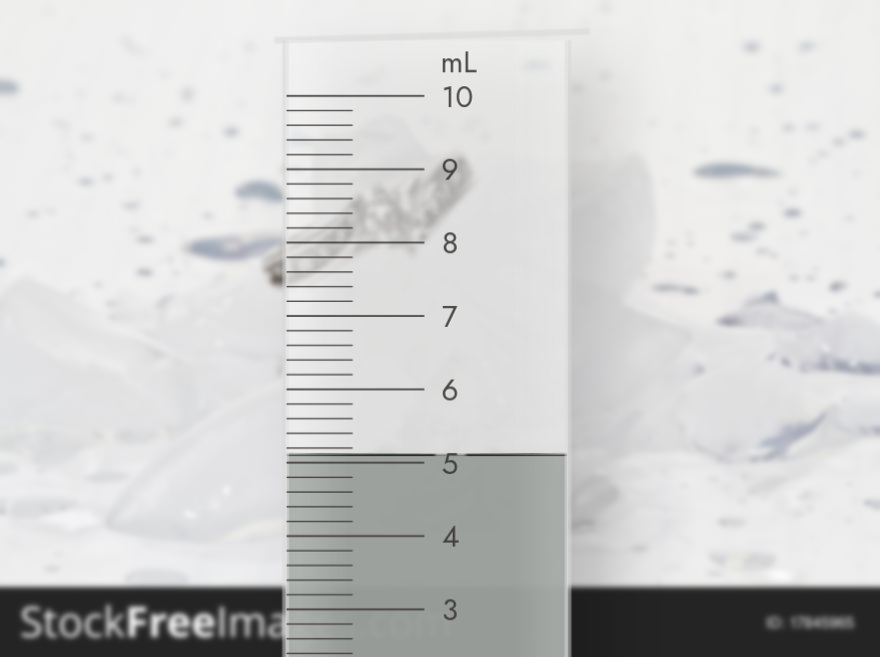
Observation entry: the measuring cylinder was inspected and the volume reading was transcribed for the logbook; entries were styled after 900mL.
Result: 5.1mL
